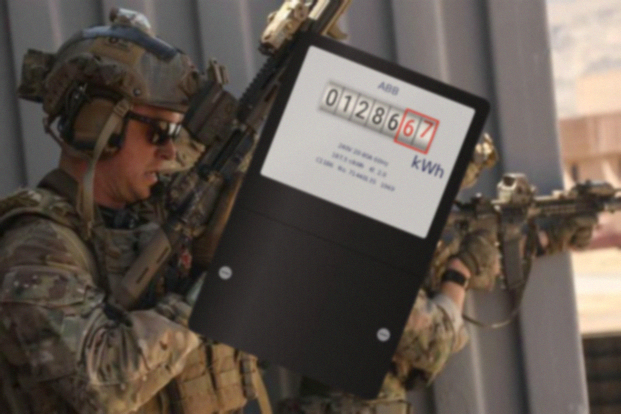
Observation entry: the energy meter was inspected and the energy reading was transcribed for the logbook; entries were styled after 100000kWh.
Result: 1286.67kWh
